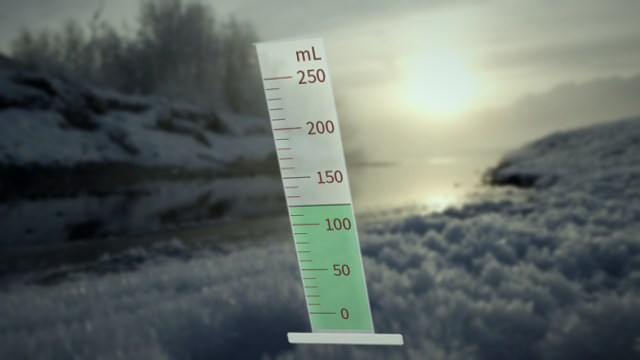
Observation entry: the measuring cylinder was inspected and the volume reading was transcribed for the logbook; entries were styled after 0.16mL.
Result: 120mL
